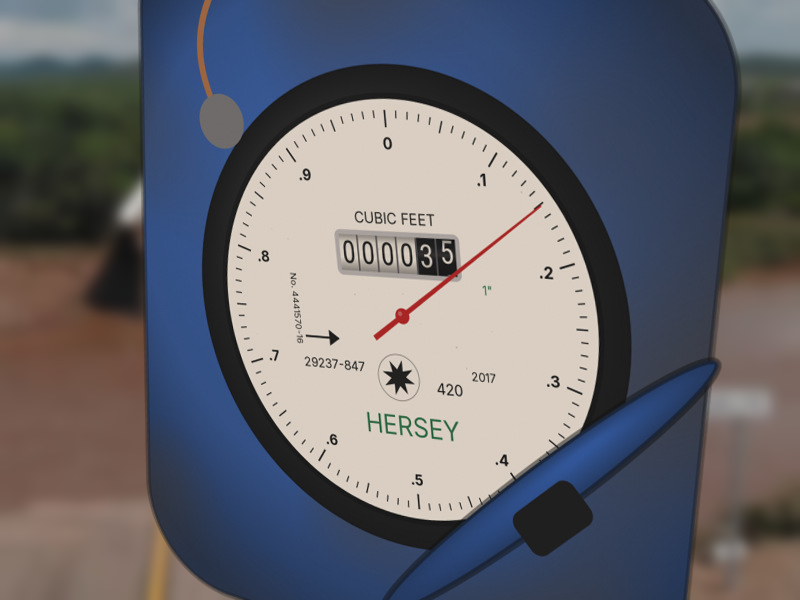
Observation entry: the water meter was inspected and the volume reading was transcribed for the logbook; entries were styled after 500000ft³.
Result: 35.15ft³
